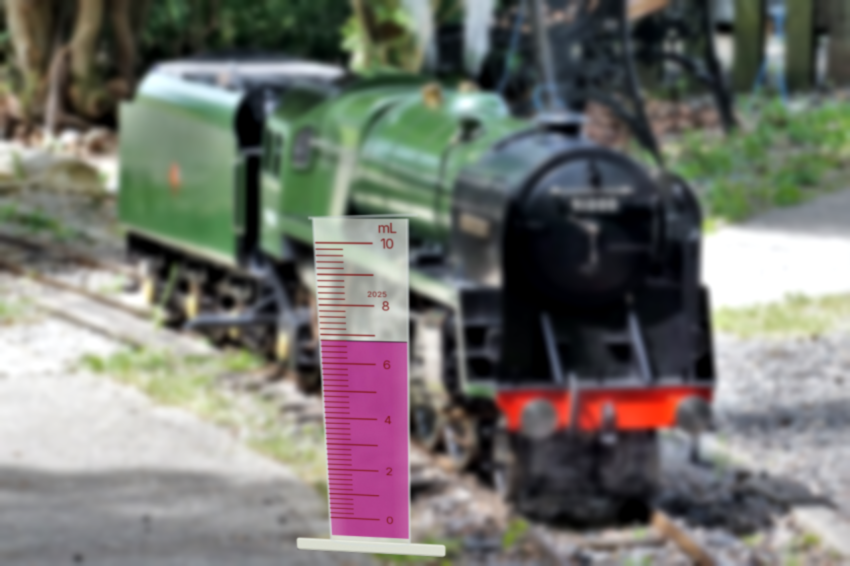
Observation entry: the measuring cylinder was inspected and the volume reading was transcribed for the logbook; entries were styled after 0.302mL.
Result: 6.8mL
